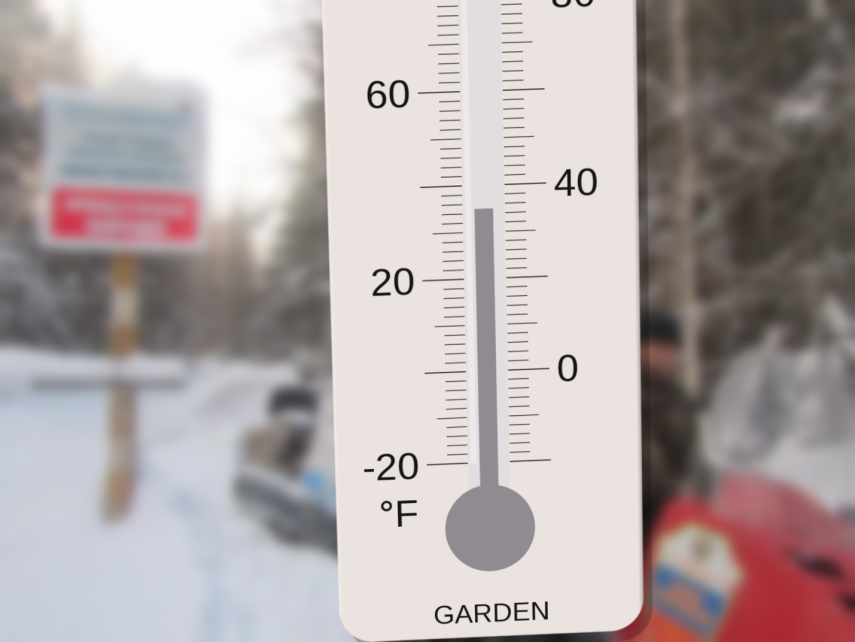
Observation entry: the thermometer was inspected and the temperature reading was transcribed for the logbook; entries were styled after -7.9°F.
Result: 35°F
